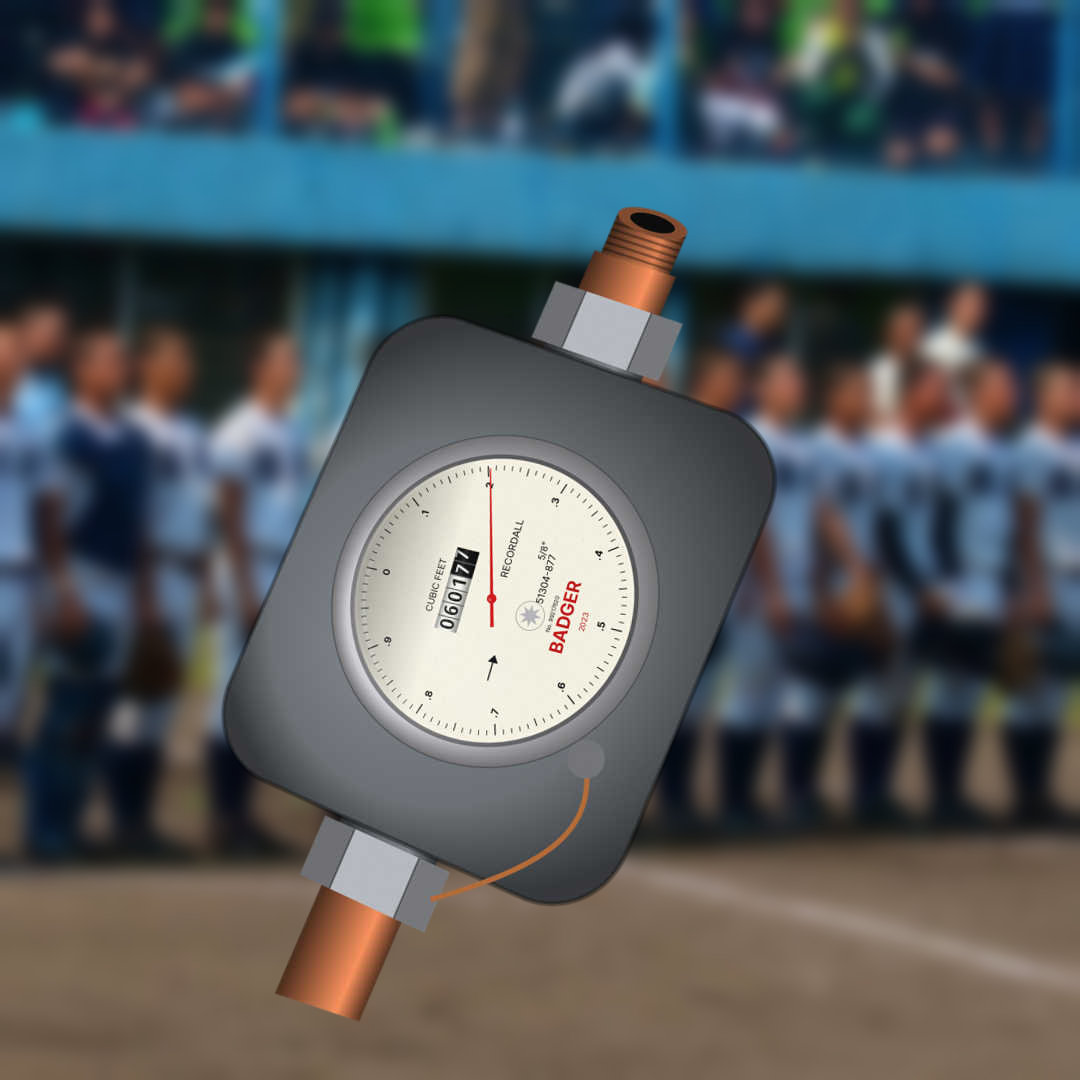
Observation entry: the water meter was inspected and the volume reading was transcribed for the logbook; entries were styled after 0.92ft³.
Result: 60177.20ft³
